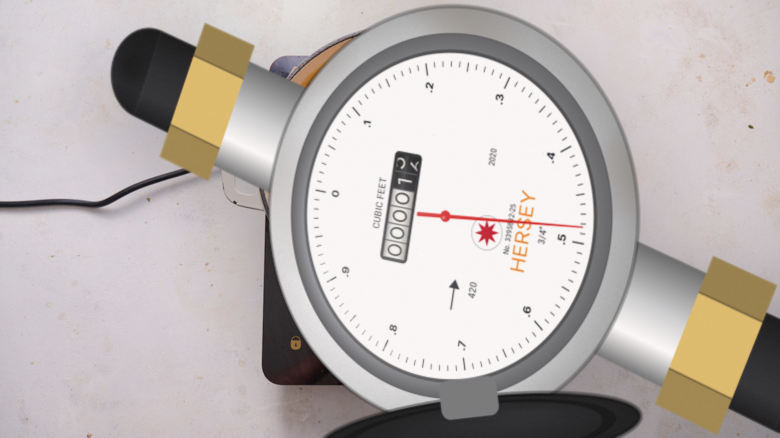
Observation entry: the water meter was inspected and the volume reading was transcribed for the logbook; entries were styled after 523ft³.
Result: 15.48ft³
